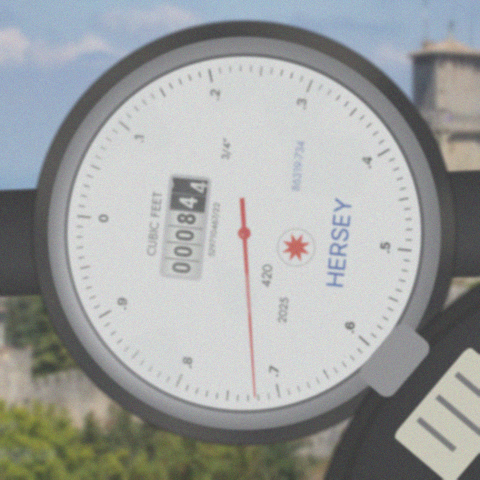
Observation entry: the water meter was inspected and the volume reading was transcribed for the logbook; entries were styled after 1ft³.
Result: 843.72ft³
